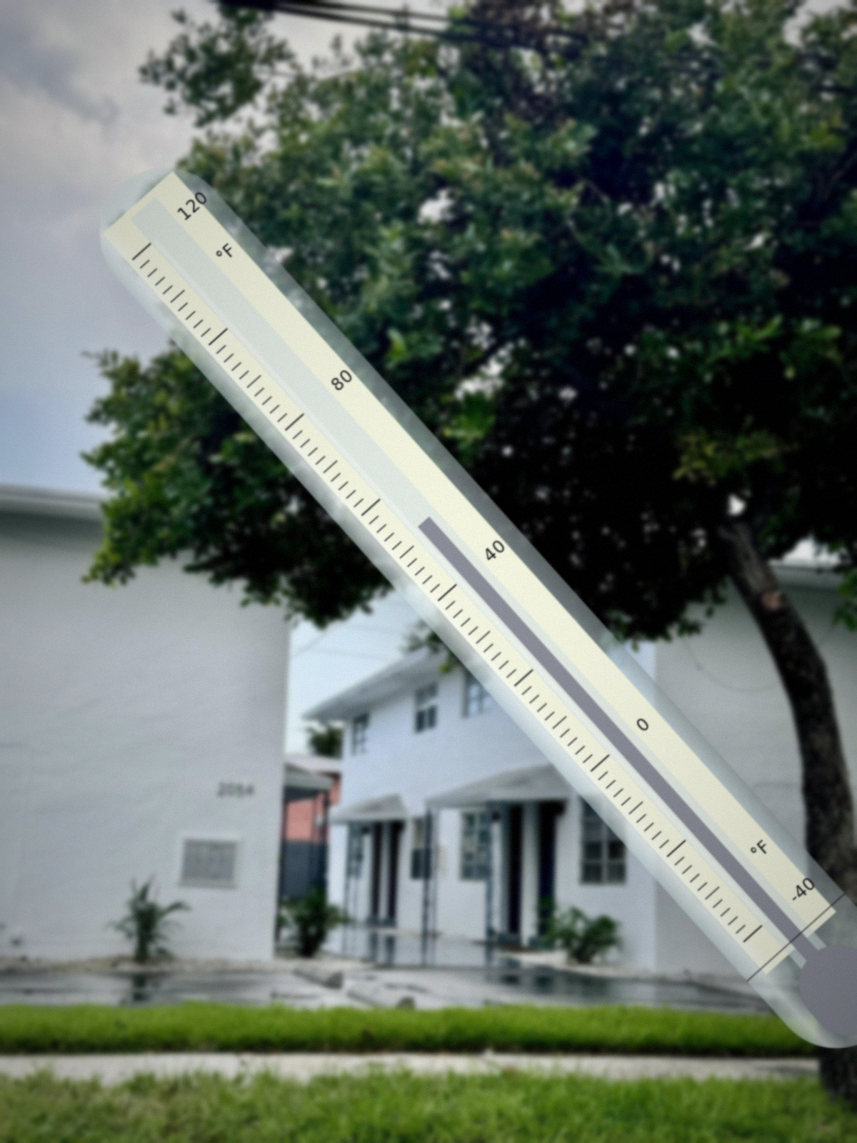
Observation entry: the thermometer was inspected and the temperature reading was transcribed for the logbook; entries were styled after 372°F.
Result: 52°F
